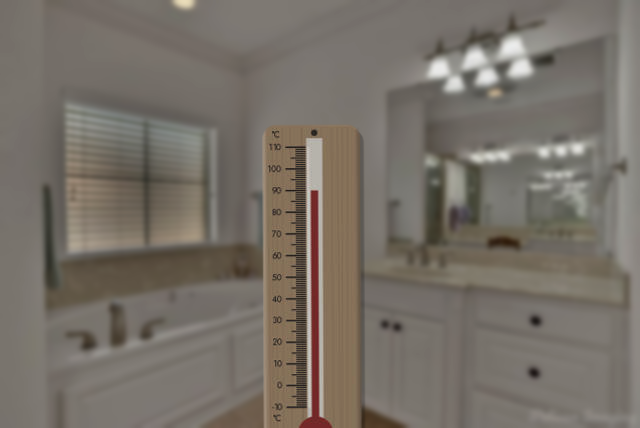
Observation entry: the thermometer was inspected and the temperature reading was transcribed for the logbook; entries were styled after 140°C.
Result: 90°C
